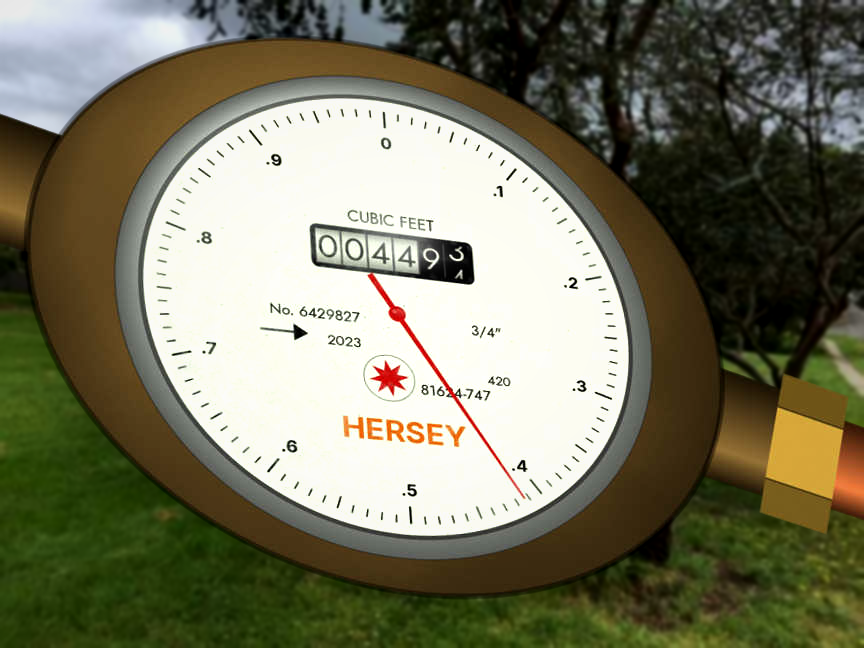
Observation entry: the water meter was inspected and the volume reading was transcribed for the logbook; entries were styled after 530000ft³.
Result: 4493.41ft³
